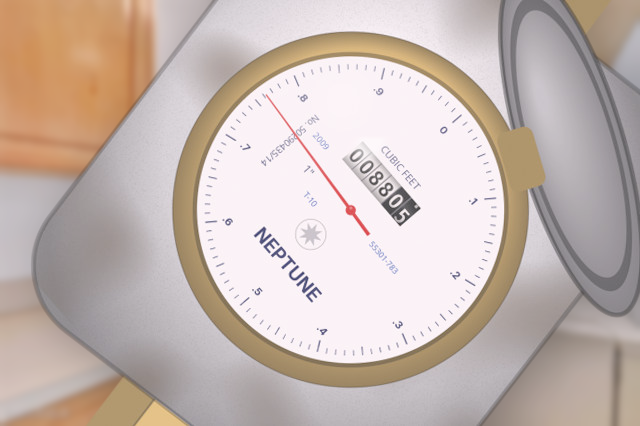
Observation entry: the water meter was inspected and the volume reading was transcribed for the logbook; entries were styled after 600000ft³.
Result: 8804.76ft³
